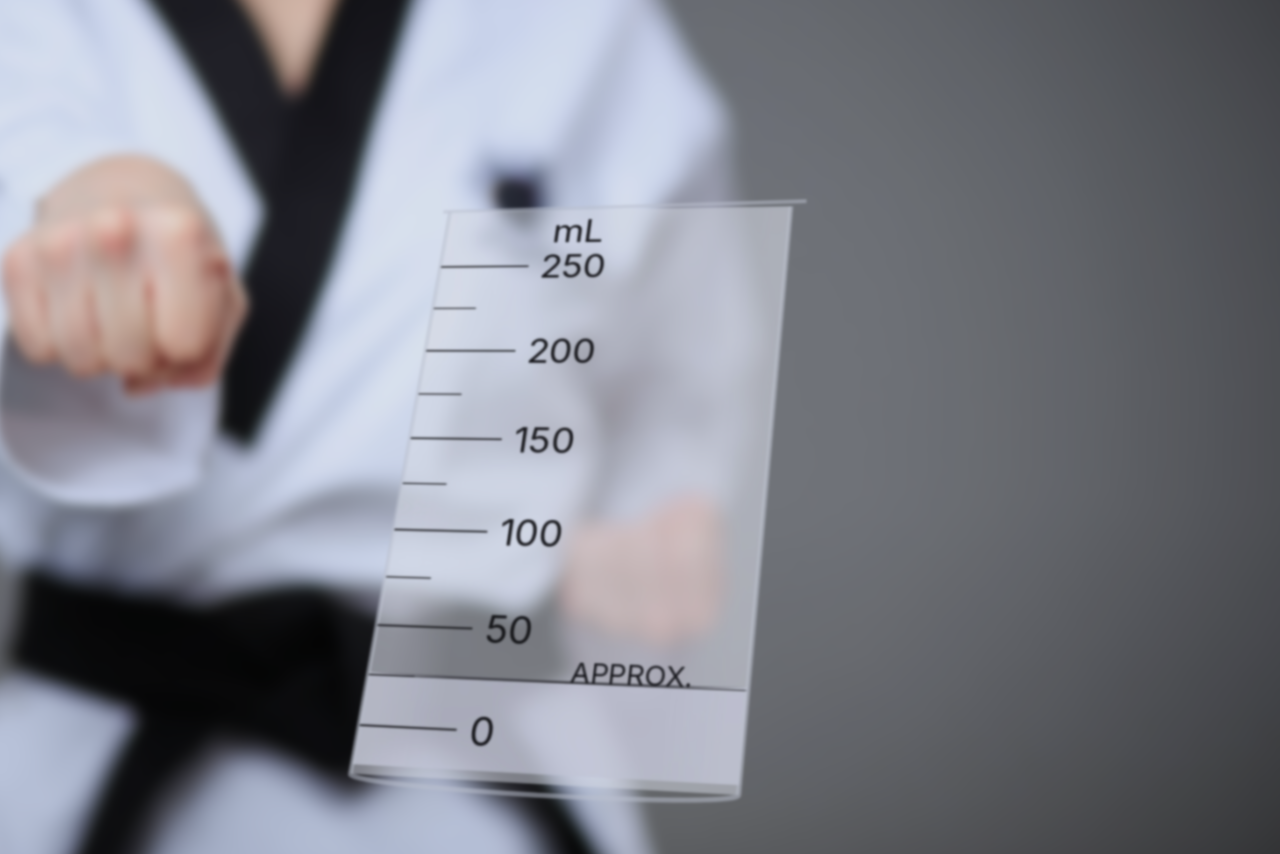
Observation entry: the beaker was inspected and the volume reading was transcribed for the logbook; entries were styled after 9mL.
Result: 25mL
